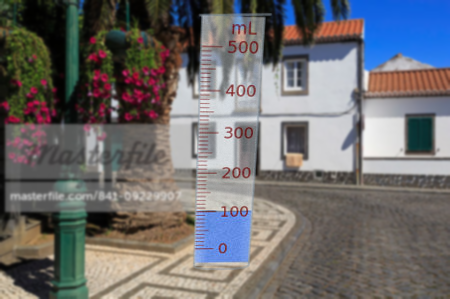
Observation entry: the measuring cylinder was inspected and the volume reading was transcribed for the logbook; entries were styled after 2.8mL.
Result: 100mL
